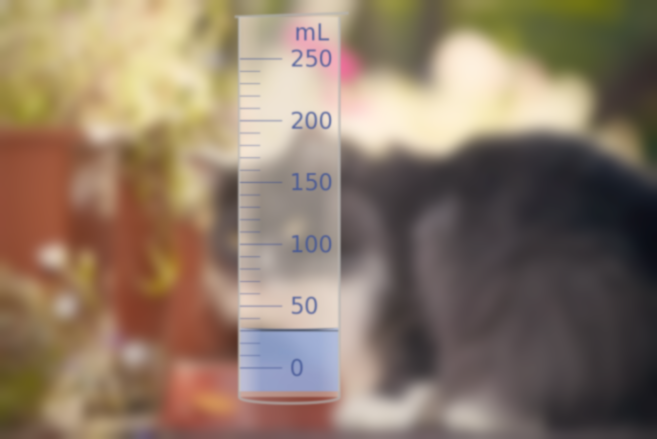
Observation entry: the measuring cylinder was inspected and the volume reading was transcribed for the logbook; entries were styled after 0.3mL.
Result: 30mL
